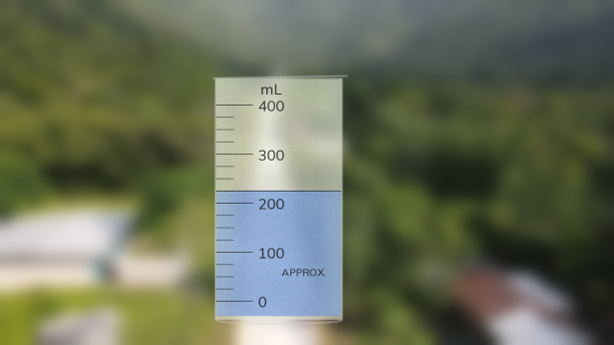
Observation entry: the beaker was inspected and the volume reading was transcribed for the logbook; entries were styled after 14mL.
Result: 225mL
